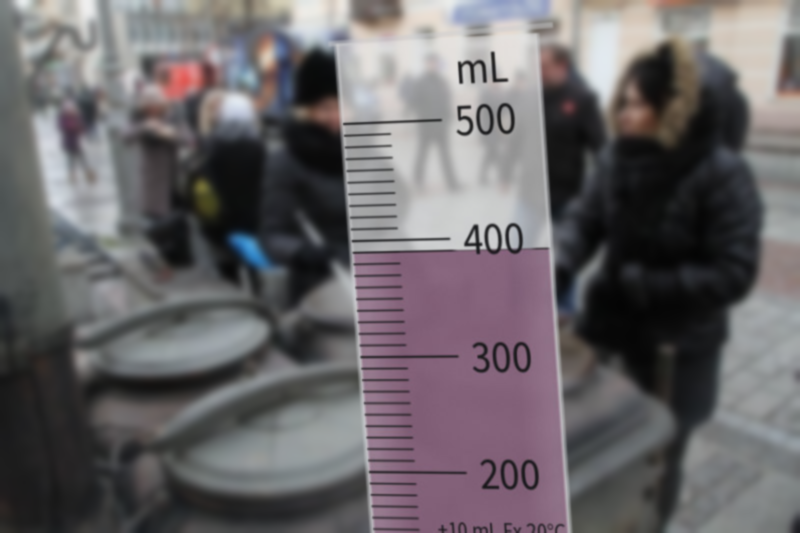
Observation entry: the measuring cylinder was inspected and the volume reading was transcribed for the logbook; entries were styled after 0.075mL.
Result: 390mL
